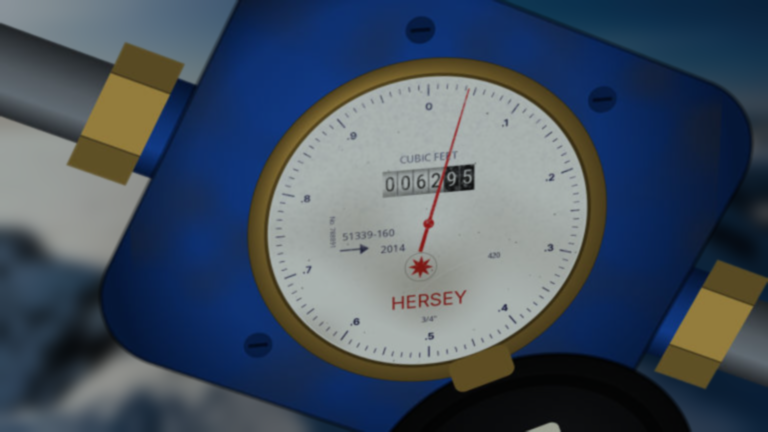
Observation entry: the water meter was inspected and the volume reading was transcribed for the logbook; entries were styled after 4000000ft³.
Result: 6295.04ft³
